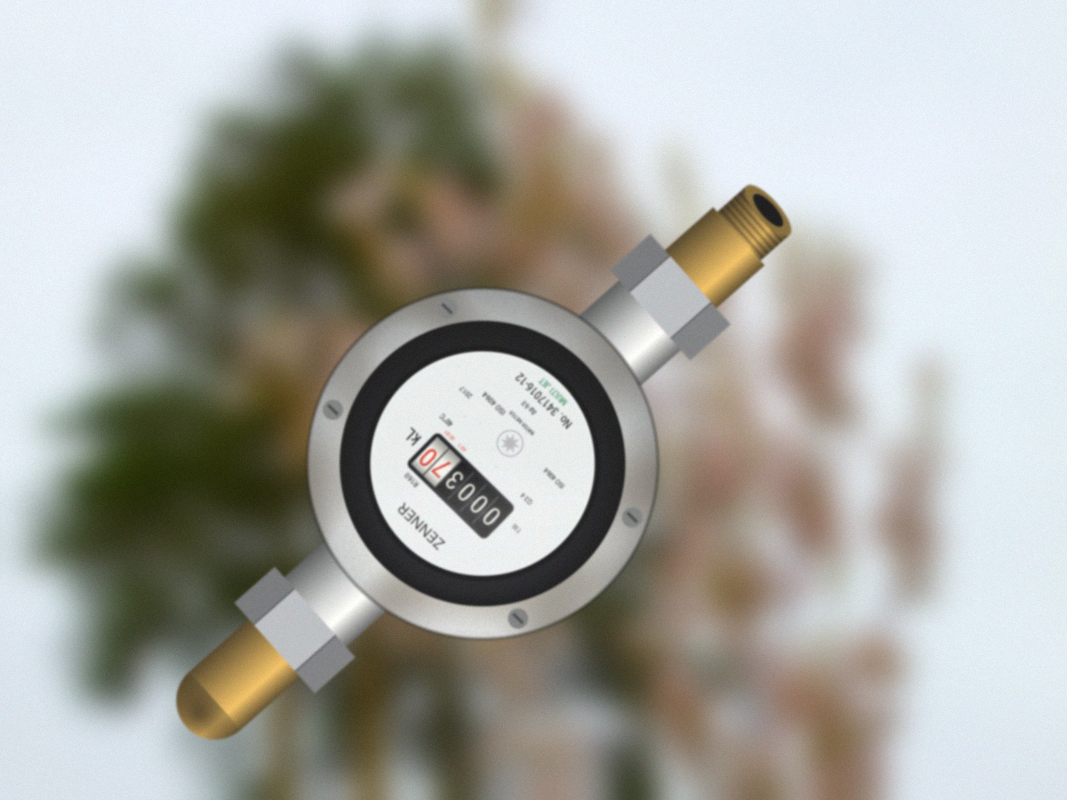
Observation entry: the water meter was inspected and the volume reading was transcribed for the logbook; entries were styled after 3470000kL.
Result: 3.70kL
